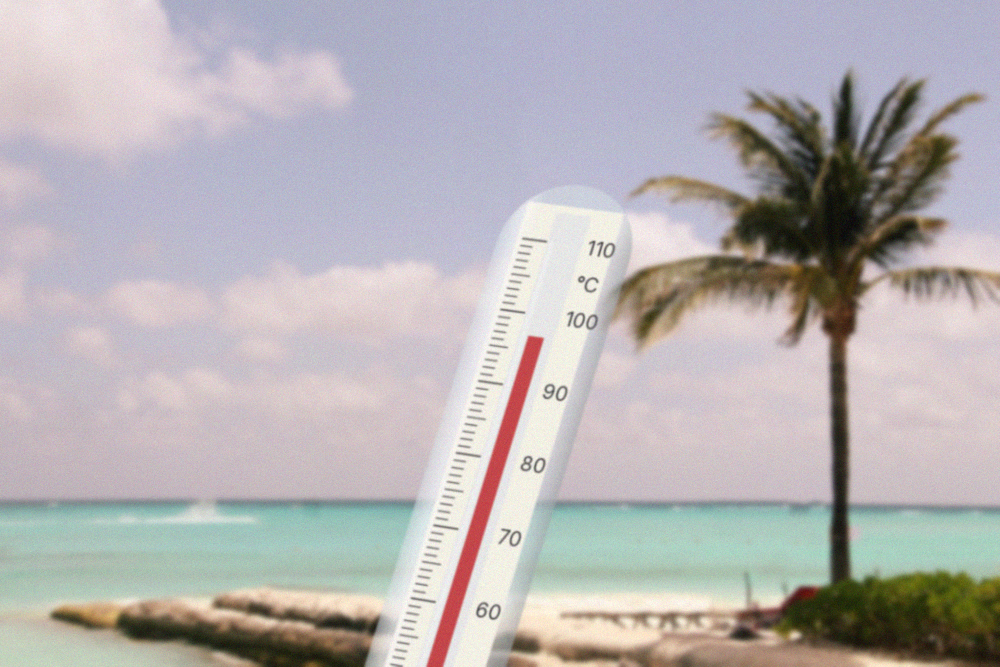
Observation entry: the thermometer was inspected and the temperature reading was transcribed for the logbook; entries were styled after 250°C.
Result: 97°C
